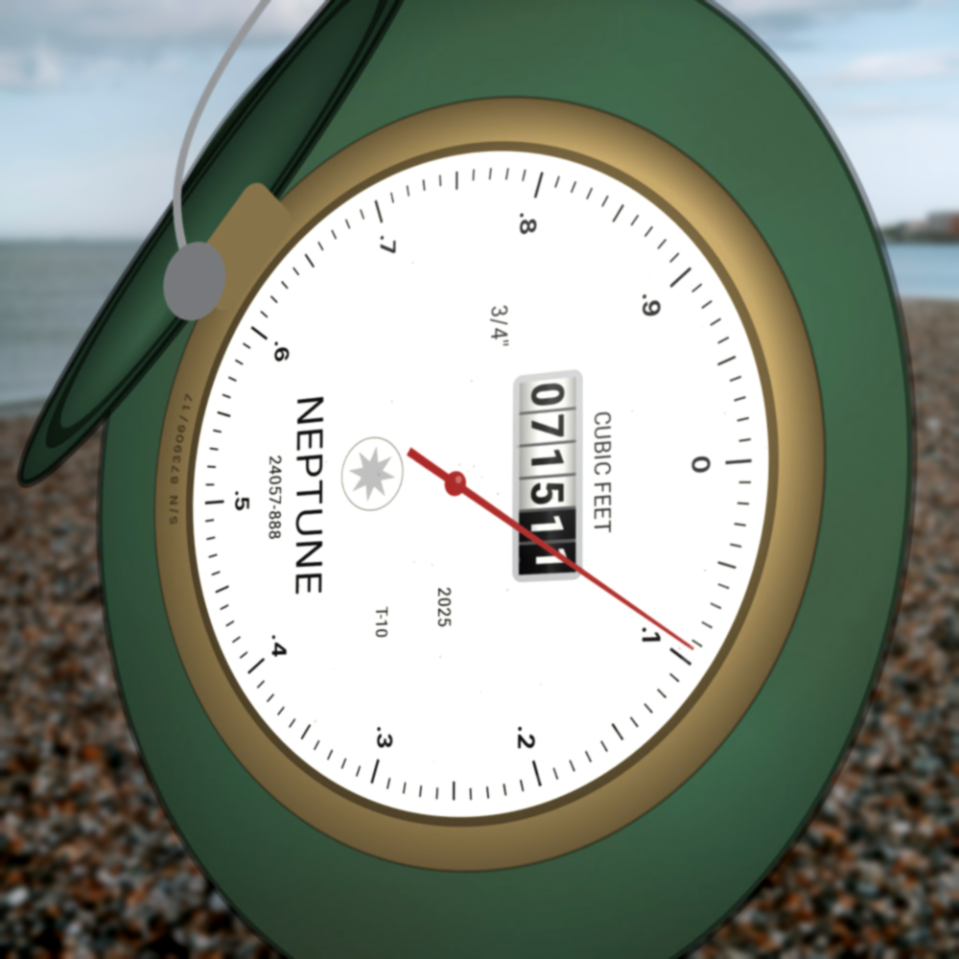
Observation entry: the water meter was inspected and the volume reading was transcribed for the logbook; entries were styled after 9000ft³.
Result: 71511.09ft³
